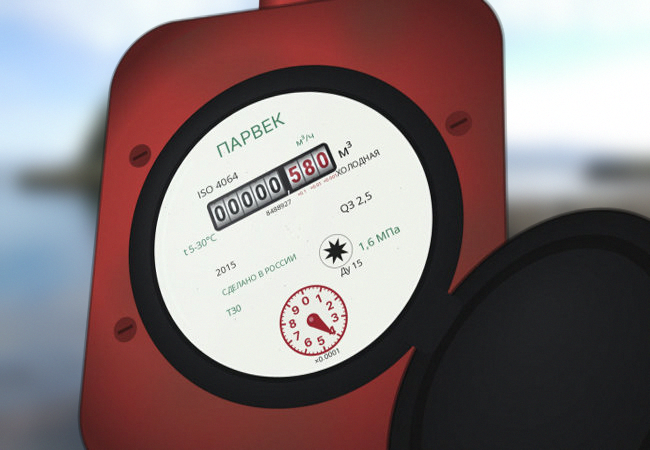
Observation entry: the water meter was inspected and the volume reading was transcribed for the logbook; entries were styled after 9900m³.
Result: 0.5804m³
